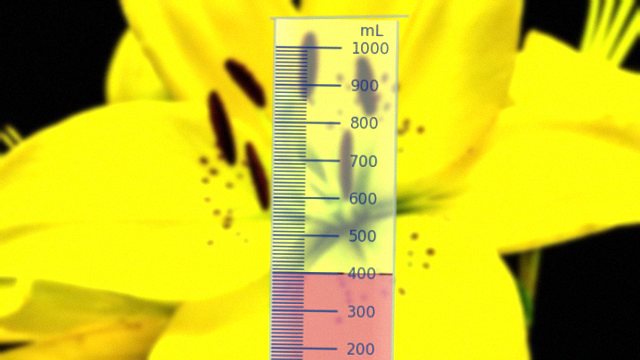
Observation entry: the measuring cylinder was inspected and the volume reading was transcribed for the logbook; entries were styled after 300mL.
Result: 400mL
